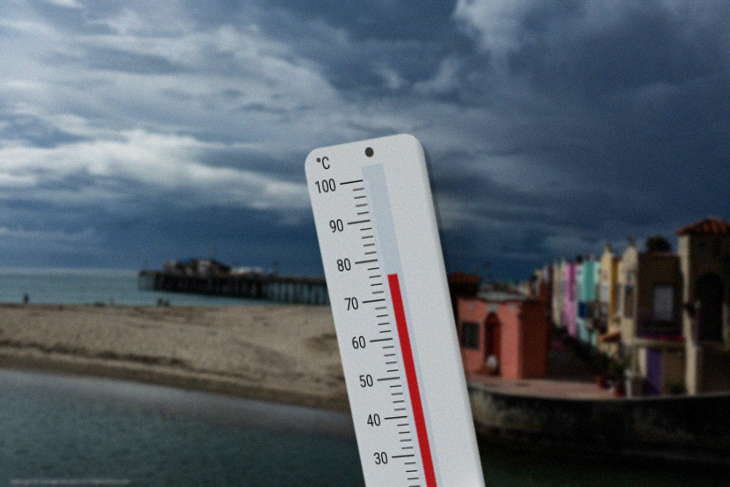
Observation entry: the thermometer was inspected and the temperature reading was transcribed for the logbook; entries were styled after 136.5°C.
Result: 76°C
